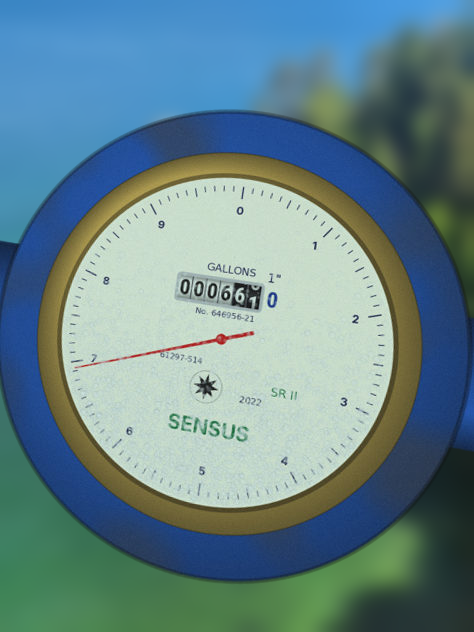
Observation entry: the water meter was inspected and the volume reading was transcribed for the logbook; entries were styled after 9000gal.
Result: 6606.9gal
